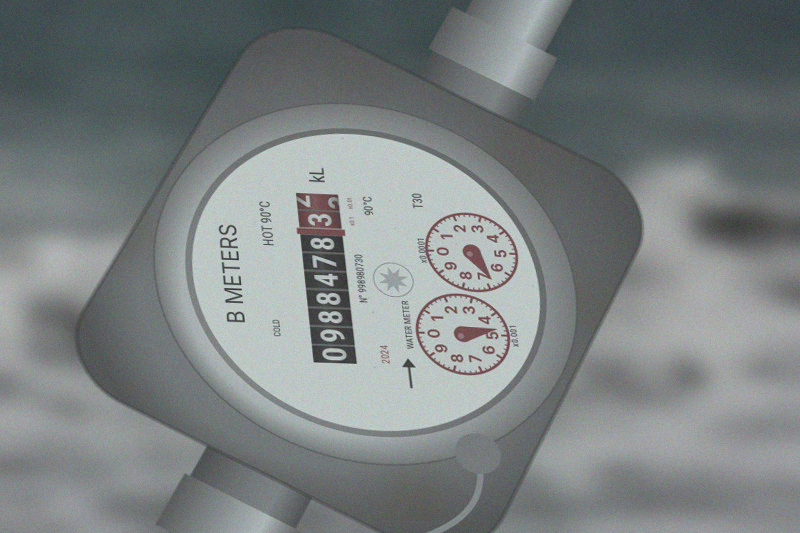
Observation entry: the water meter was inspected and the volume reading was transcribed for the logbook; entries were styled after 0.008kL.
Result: 988478.3246kL
